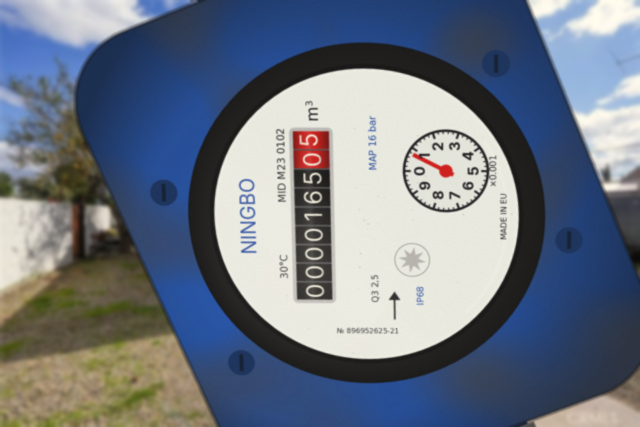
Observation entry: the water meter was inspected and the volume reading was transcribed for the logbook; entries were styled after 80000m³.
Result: 165.050m³
